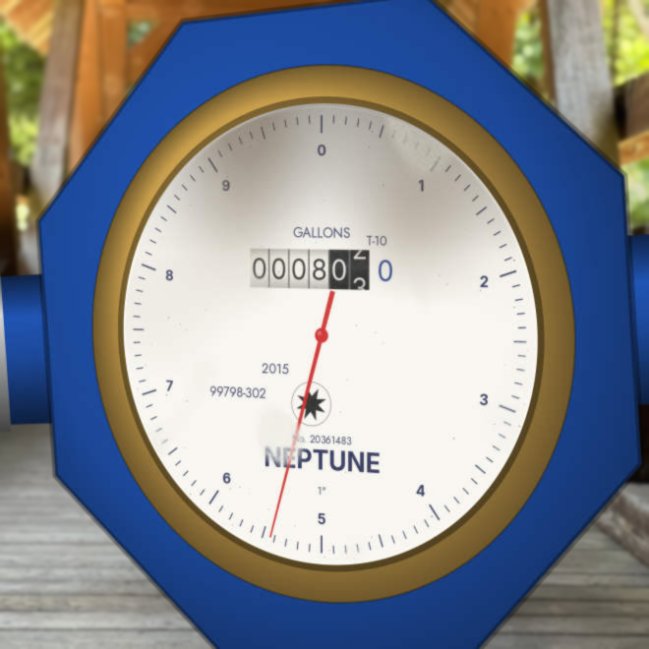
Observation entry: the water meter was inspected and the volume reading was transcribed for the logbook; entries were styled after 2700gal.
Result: 8025.4gal
